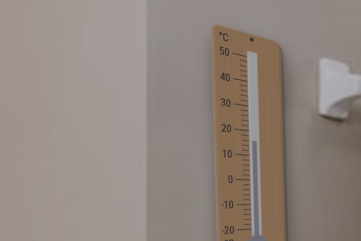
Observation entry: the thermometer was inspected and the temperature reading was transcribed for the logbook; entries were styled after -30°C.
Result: 16°C
